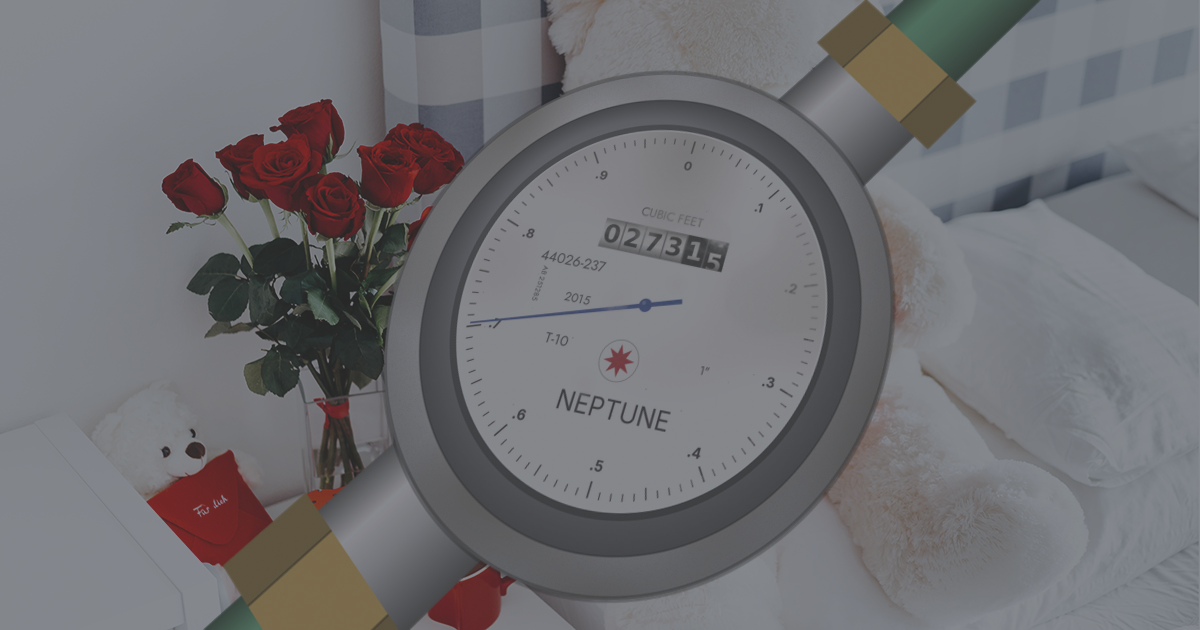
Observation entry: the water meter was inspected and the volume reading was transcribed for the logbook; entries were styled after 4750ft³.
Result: 27314.70ft³
